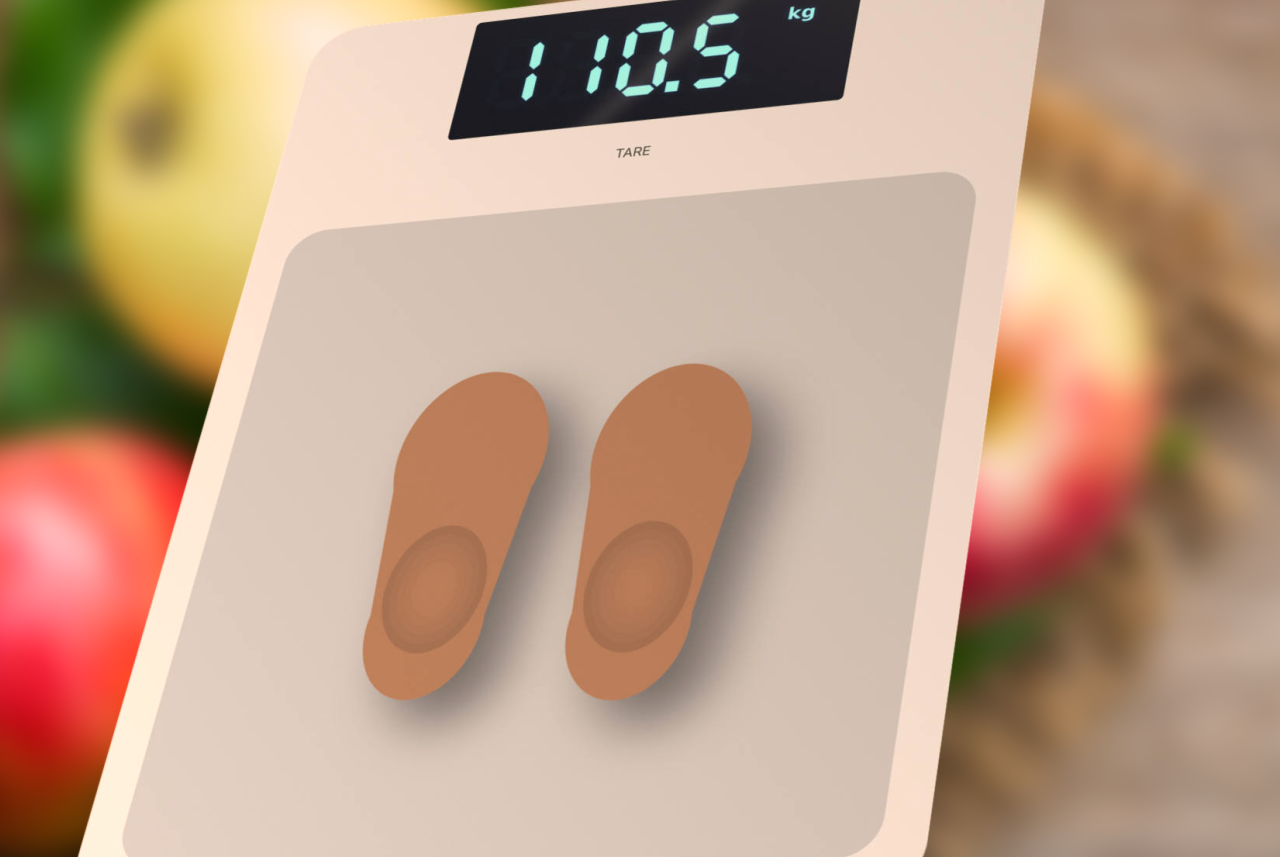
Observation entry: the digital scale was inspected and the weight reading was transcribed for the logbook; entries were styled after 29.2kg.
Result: 110.5kg
